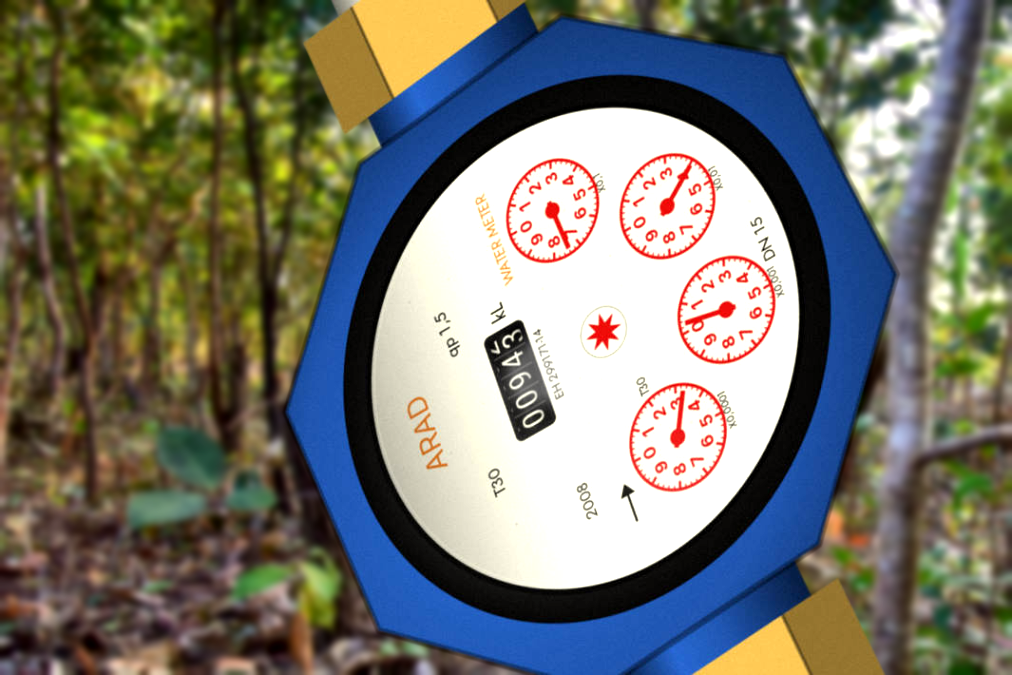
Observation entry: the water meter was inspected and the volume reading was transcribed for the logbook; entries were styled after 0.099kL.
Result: 942.7403kL
